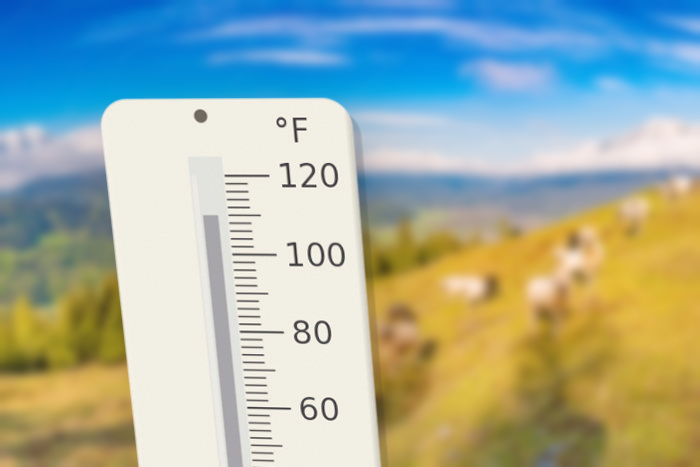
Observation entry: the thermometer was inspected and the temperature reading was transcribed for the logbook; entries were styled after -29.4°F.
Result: 110°F
